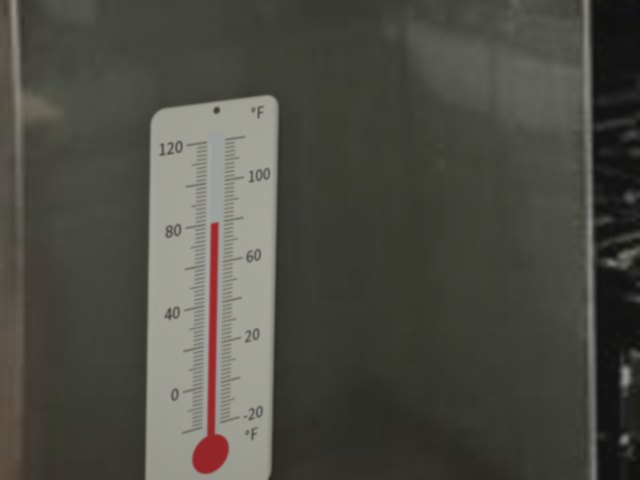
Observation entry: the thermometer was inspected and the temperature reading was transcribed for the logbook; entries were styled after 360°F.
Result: 80°F
